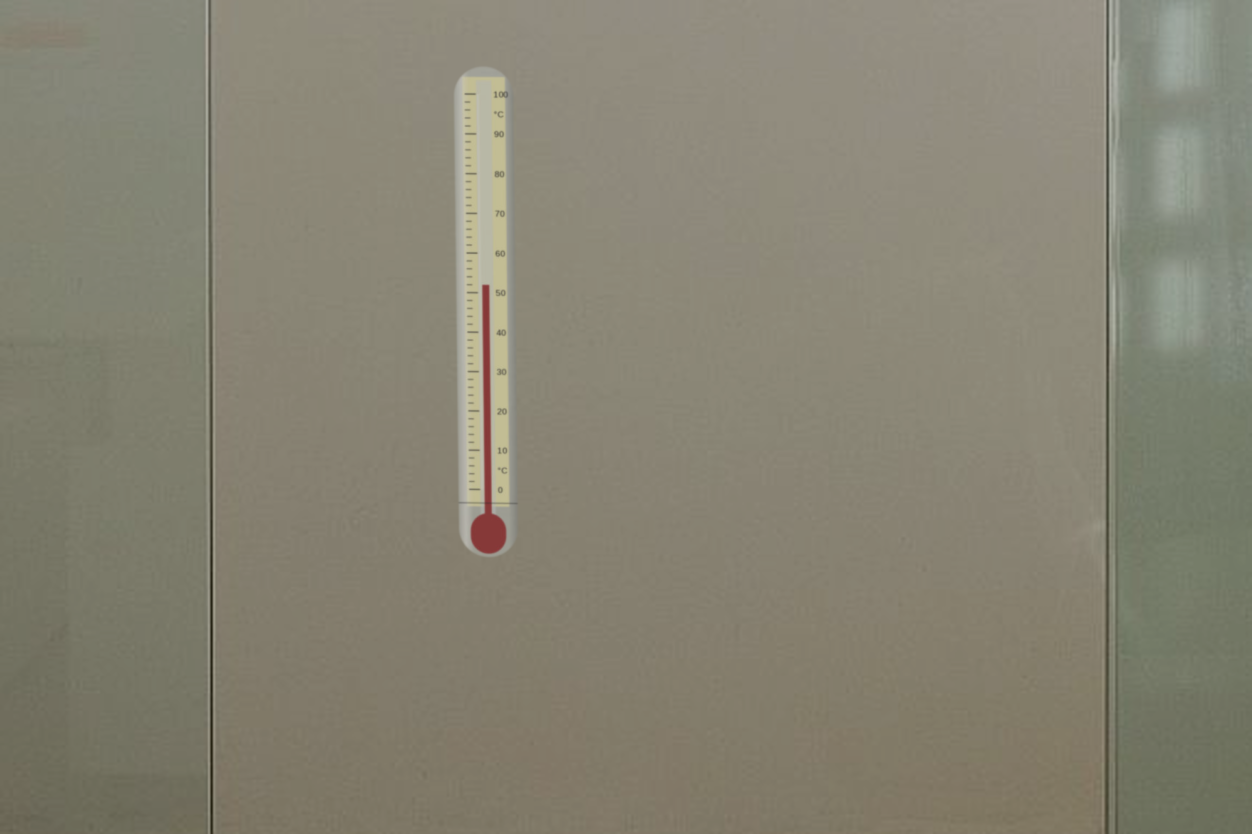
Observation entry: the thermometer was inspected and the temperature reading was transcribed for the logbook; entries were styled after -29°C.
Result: 52°C
